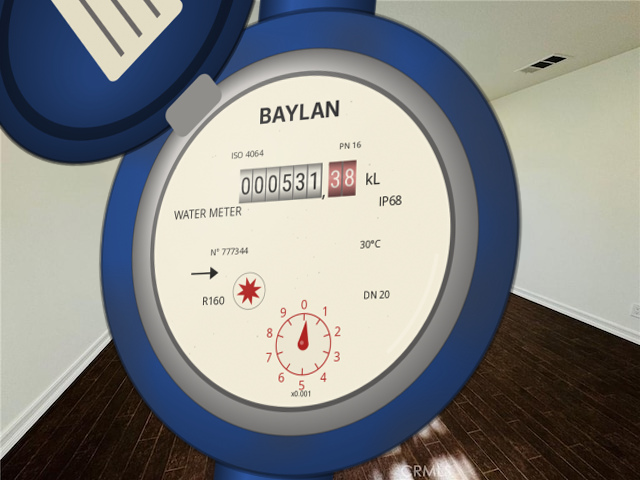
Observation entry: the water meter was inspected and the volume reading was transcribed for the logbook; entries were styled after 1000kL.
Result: 531.380kL
